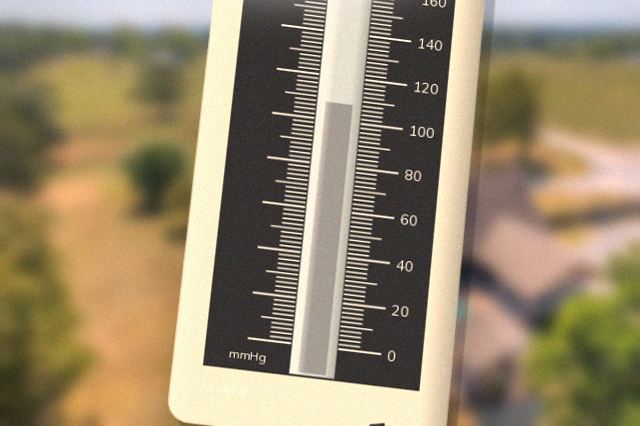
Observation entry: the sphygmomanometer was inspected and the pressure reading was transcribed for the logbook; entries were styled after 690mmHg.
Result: 108mmHg
